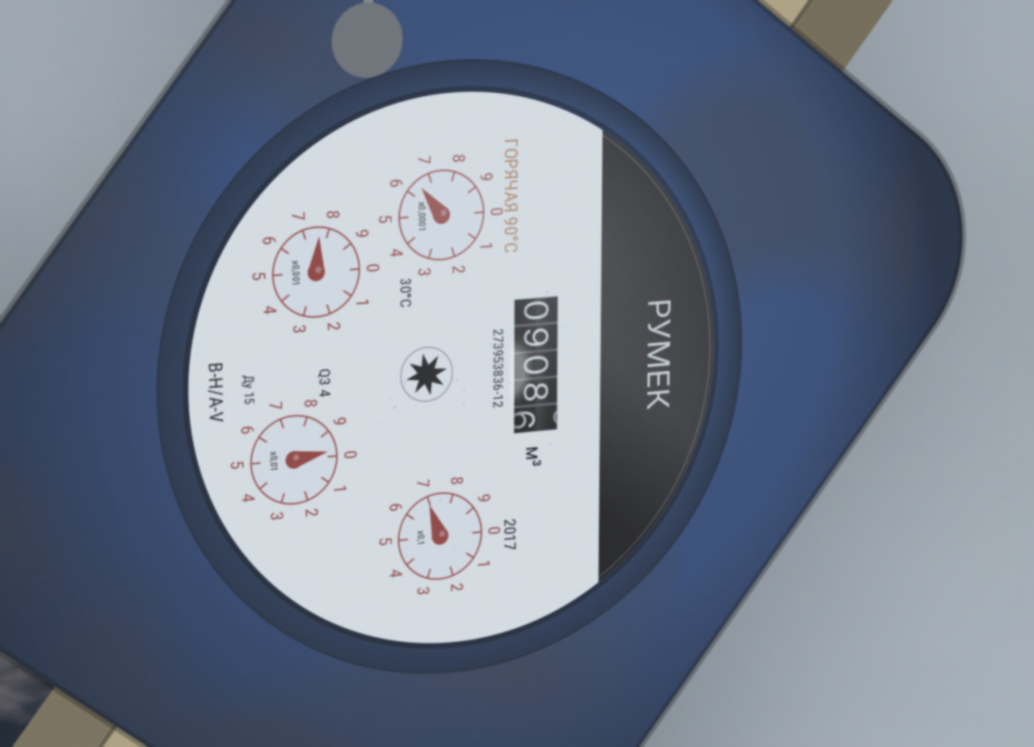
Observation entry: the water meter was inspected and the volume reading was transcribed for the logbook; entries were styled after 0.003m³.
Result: 9085.6976m³
